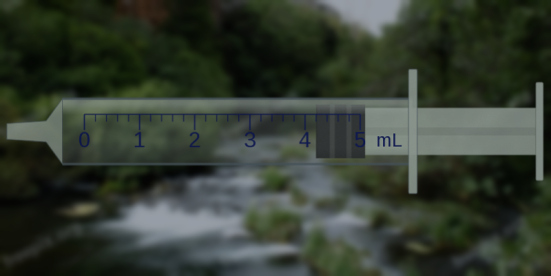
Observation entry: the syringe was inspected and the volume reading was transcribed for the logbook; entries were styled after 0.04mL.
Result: 4.2mL
